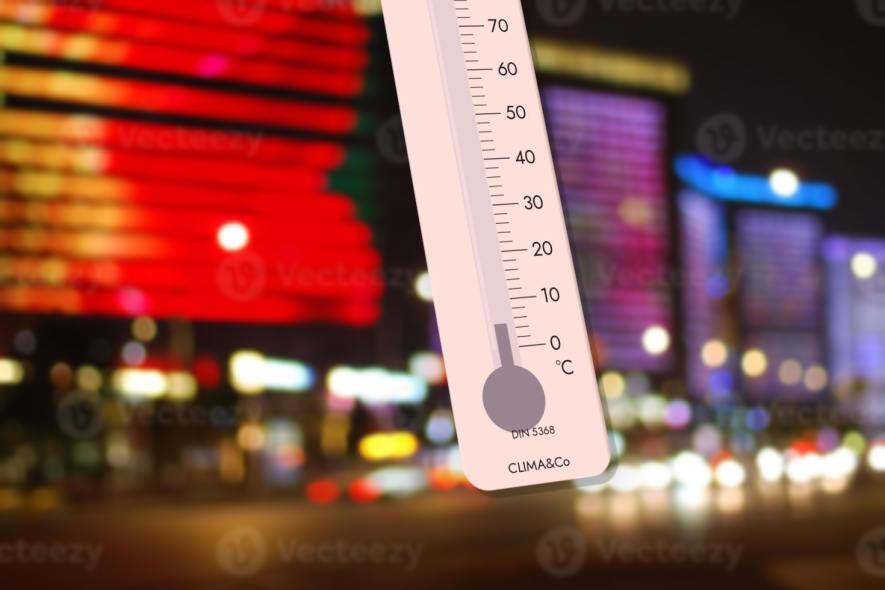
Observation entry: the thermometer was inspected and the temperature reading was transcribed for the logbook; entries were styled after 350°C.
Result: 5°C
